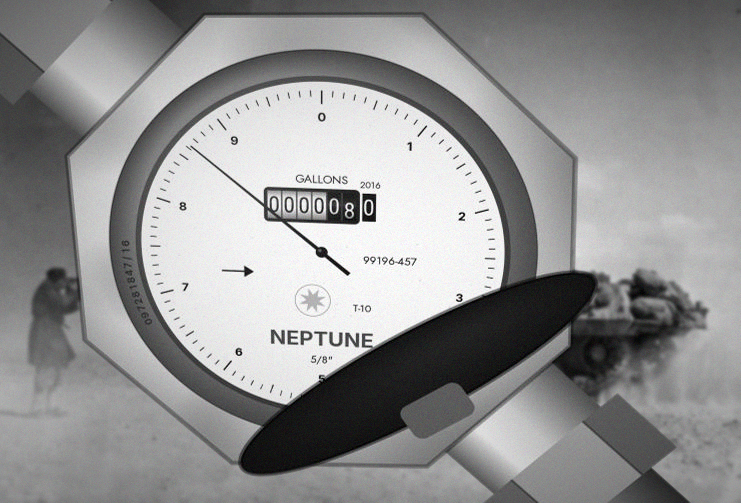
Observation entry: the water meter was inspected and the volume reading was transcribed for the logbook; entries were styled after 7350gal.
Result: 78.6gal
